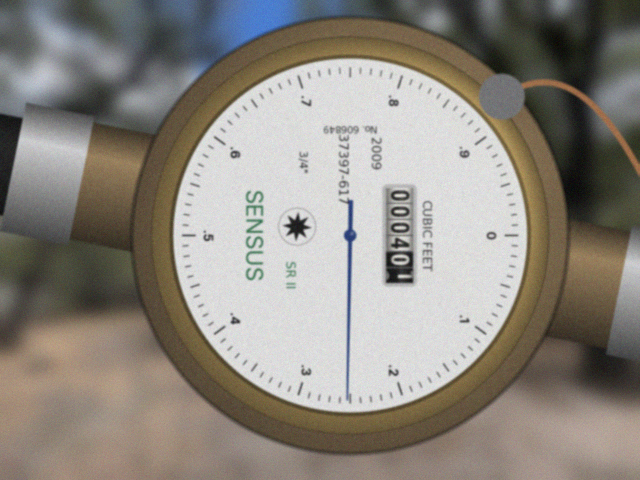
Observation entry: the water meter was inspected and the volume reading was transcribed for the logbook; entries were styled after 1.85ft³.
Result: 401.25ft³
